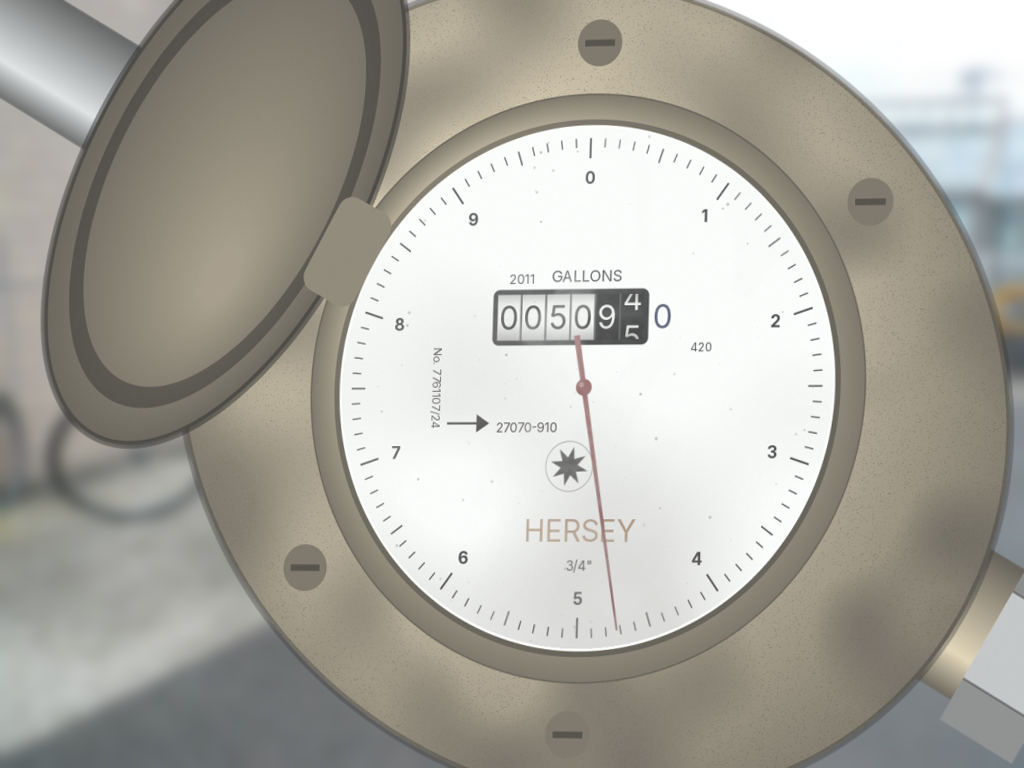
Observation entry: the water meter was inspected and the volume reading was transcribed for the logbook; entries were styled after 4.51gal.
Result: 50944.7gal
